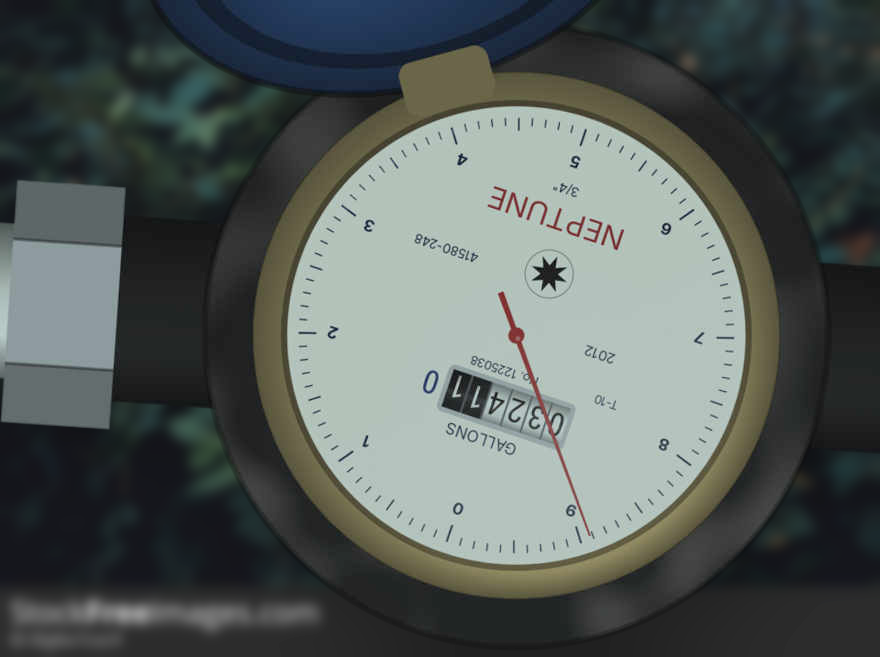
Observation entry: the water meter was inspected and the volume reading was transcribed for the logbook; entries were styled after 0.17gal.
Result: 324108.9gal
